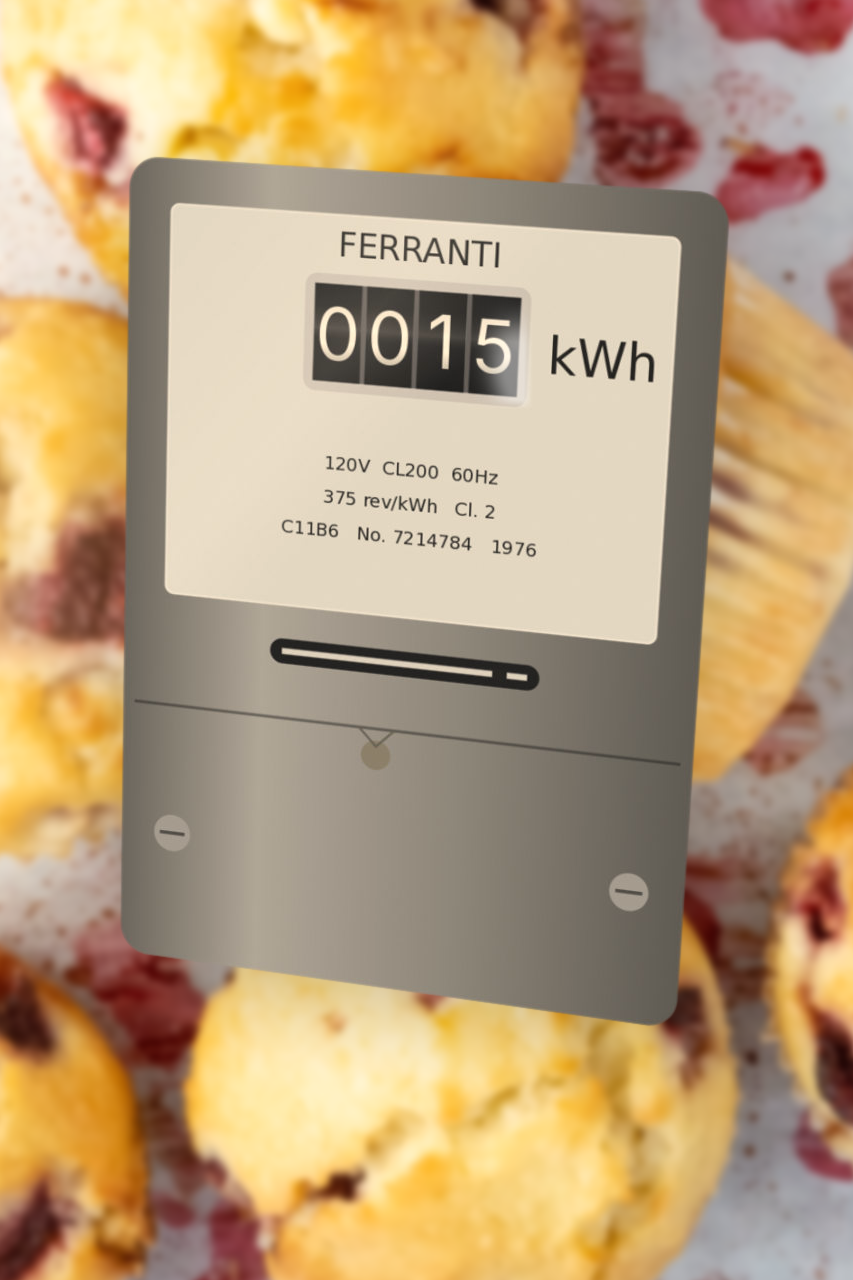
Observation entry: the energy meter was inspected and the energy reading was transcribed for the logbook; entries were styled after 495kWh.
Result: 15kWh
